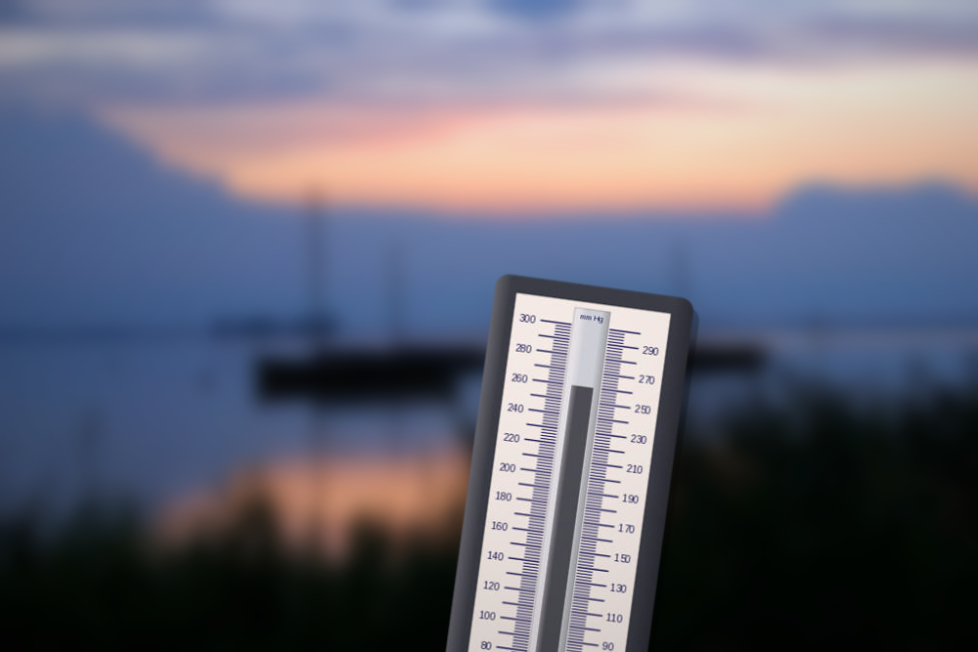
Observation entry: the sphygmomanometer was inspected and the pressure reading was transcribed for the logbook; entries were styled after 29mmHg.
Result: 260mmHg
